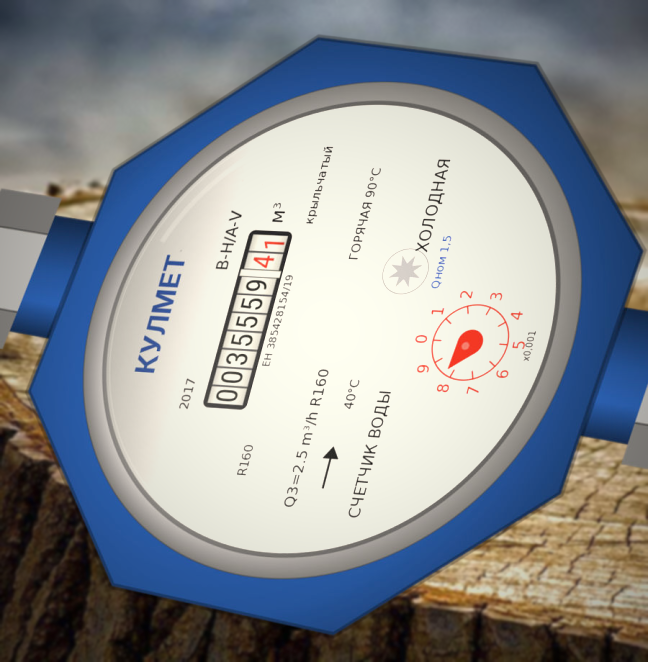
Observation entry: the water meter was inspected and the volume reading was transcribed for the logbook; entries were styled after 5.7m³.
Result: 35559.408m³
